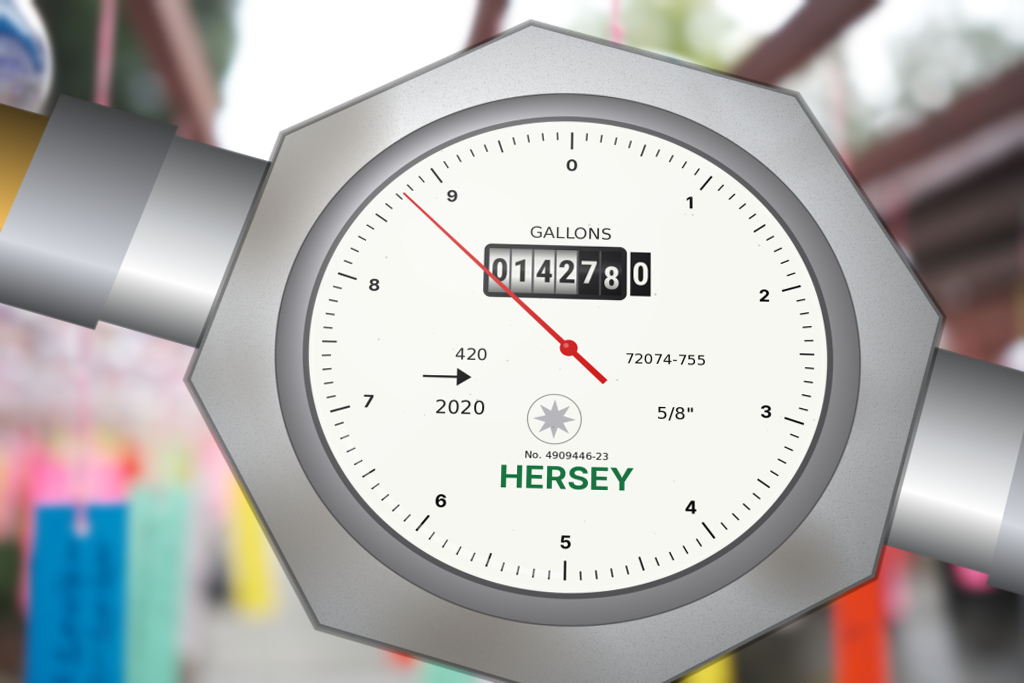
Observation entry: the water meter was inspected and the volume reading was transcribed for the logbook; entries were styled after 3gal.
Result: 142778.7gal
